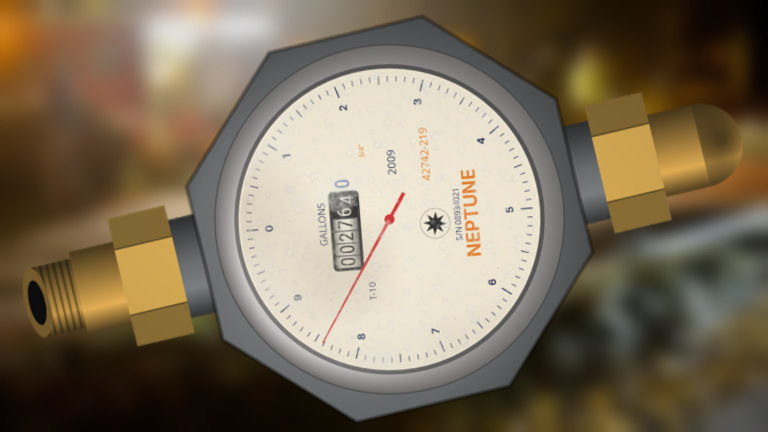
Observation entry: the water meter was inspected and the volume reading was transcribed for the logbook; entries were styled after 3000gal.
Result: 27638.4gal
